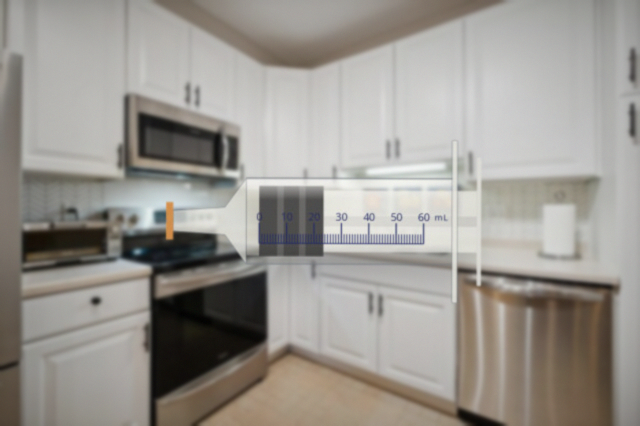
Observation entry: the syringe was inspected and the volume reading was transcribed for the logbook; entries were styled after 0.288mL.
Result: 0mL
